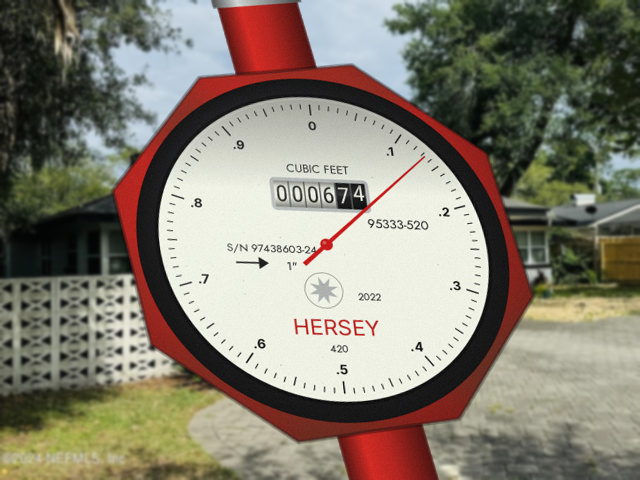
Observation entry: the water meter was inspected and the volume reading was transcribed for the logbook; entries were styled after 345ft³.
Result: 674.13ft³
